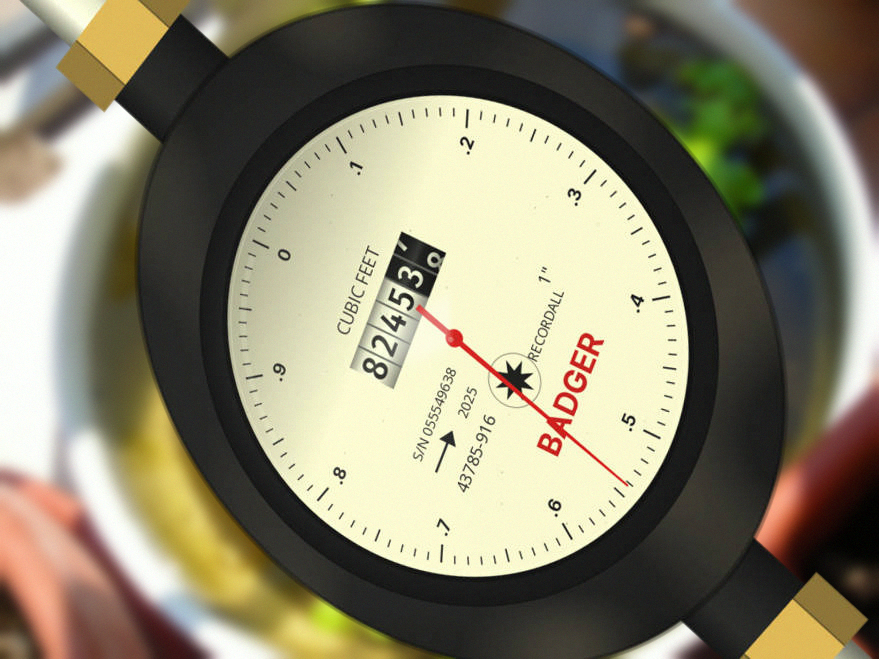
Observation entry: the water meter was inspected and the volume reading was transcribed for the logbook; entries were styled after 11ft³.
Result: 824537.54ft³
